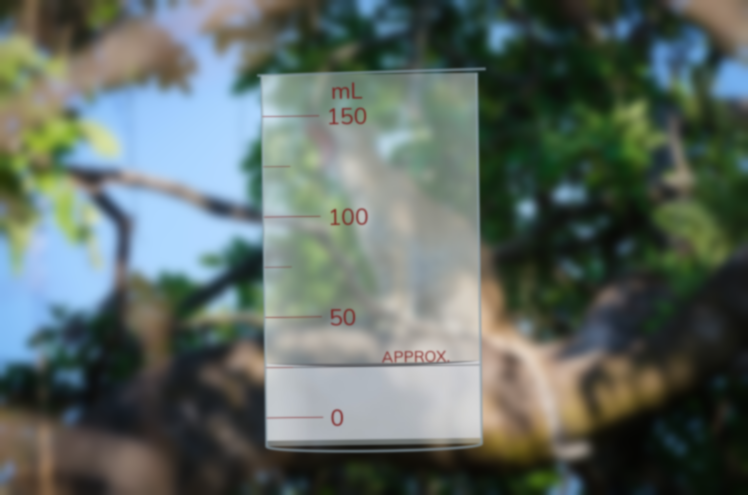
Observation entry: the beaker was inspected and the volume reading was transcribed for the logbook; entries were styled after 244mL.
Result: 25mL
